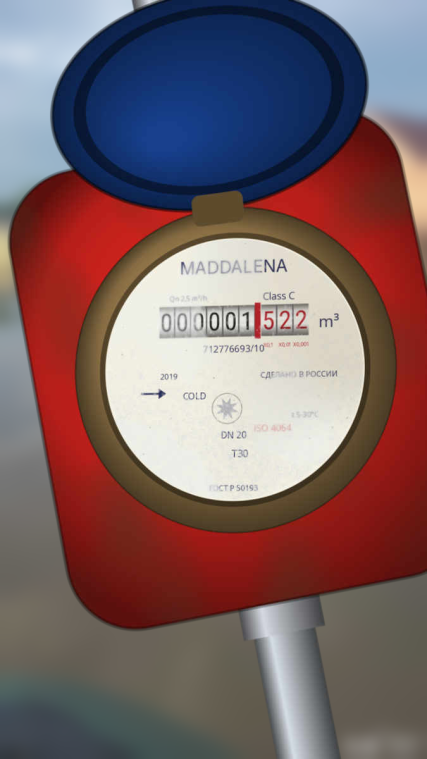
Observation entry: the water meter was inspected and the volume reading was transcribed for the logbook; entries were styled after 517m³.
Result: 1.522m³
